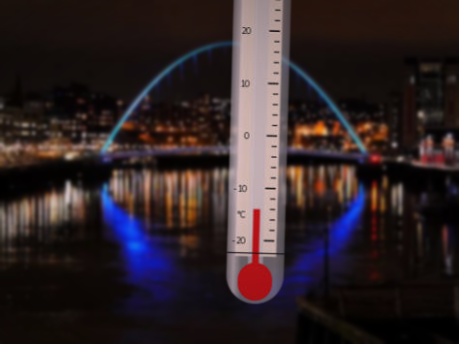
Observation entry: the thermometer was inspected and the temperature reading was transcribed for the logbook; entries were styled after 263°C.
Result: -14°C
